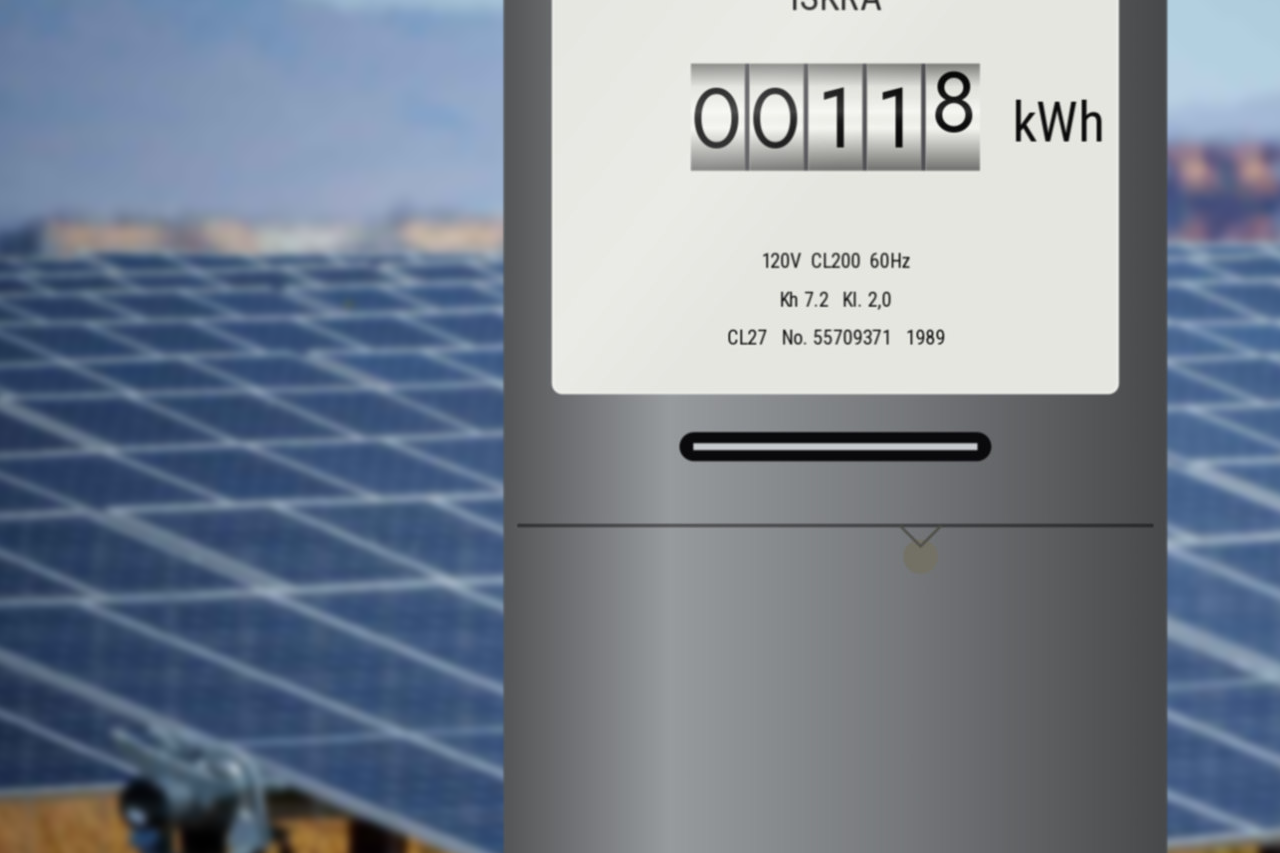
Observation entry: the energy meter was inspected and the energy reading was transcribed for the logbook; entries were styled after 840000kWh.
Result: 118kWh
